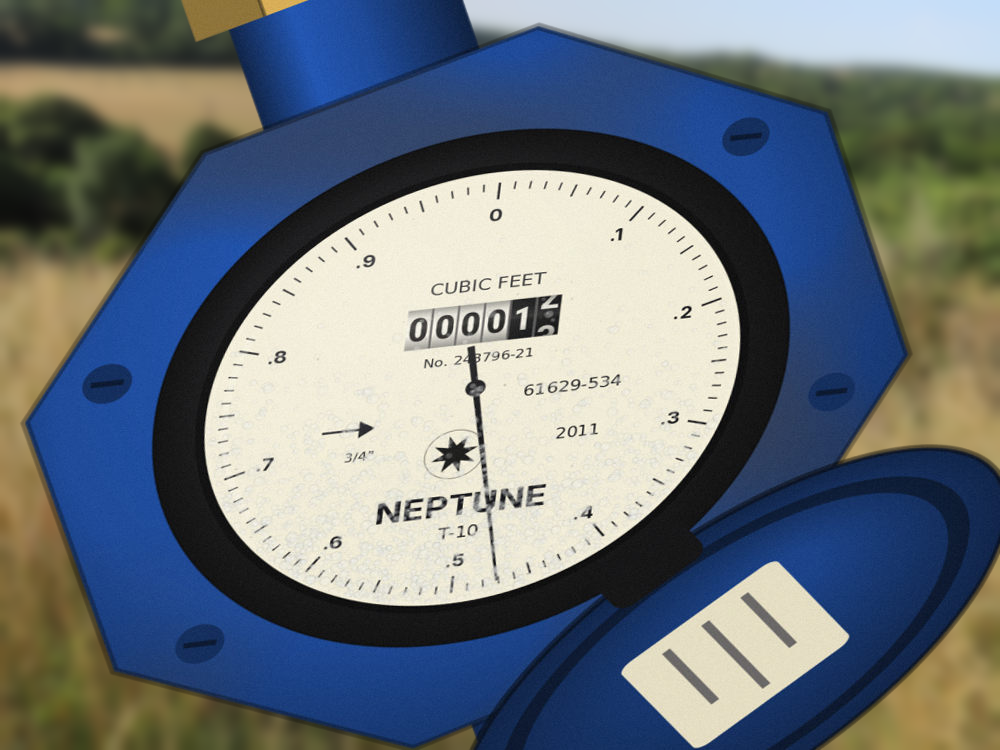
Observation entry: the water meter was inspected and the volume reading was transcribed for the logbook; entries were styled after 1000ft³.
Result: 12.47ft³
